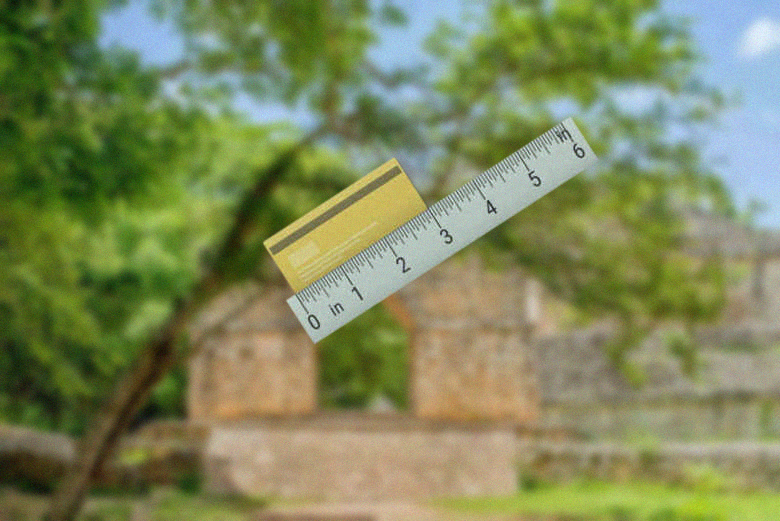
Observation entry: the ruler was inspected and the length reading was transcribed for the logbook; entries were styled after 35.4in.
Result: 3in
